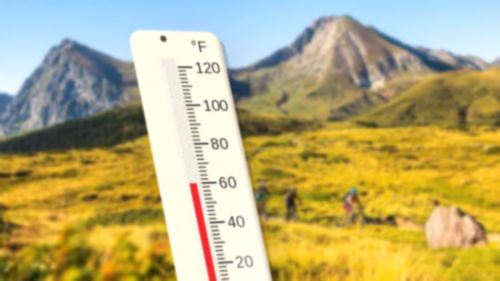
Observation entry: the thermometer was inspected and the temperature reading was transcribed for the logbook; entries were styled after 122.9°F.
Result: 60°F
